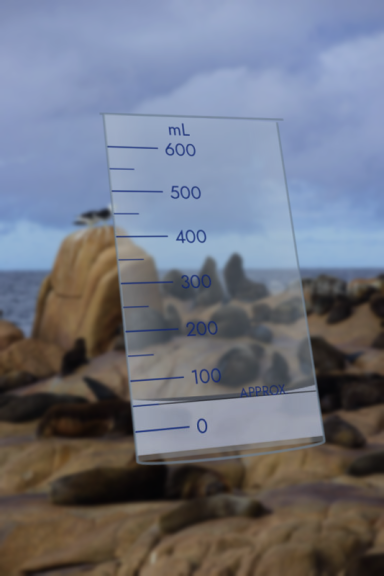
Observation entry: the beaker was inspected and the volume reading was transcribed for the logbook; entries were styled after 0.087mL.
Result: 50mL
